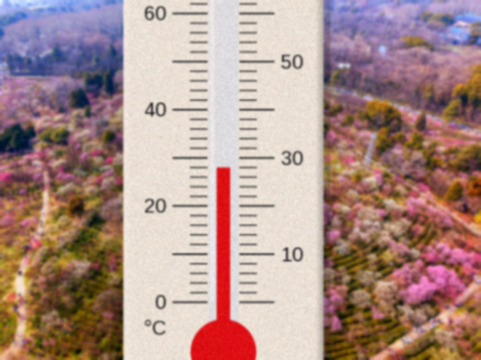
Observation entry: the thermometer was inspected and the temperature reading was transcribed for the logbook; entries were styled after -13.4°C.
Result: 28°C
